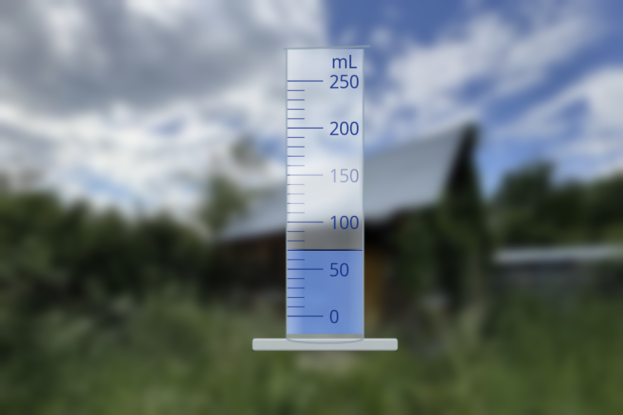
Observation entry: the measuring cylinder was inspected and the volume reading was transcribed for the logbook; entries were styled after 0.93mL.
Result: 70mL
